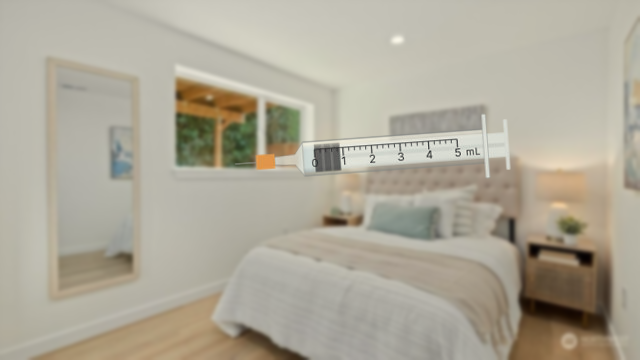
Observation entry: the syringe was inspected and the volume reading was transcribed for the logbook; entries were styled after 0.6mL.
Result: 0mL
